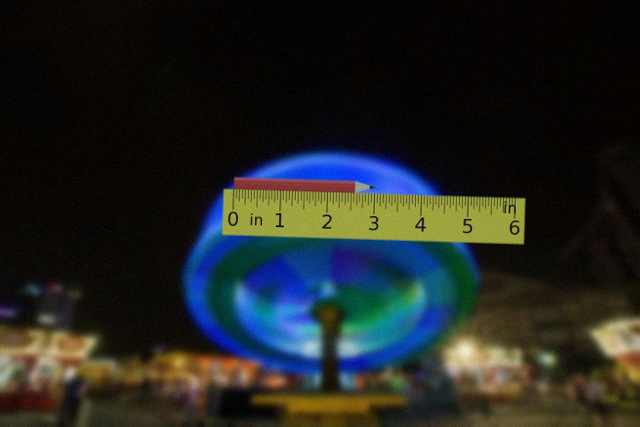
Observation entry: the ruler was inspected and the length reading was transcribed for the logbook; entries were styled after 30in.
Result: 3in
